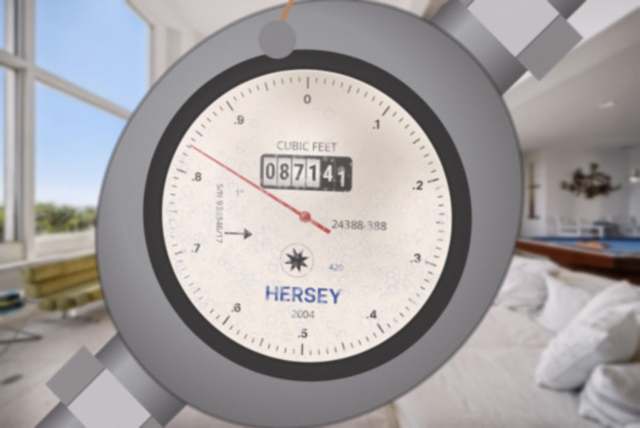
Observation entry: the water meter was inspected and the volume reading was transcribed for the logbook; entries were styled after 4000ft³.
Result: 87140.83ft³
